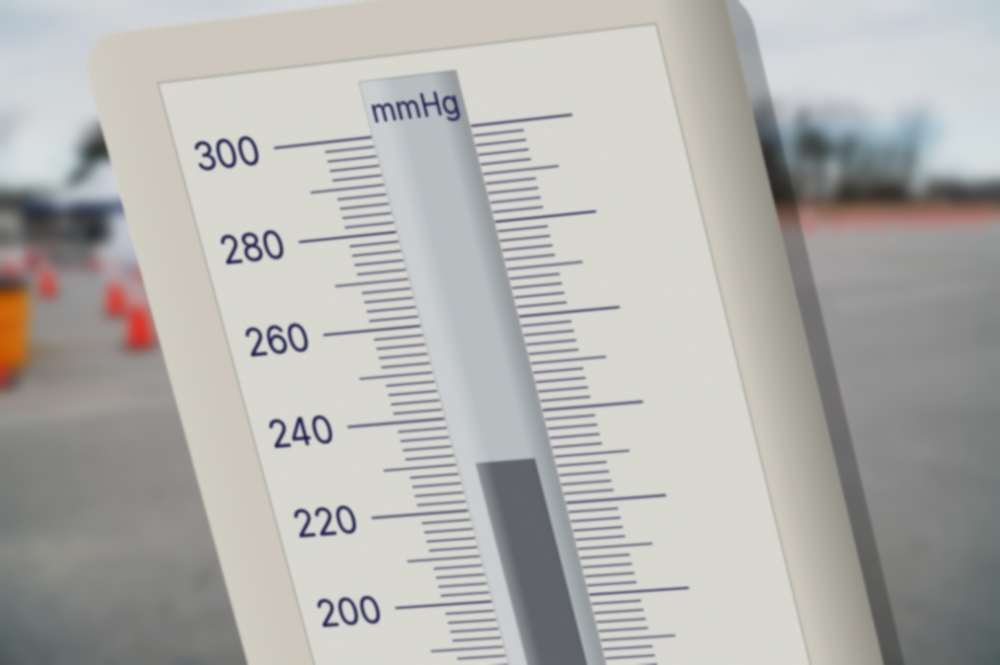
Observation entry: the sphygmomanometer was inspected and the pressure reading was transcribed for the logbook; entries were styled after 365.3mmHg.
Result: 230mmHg
